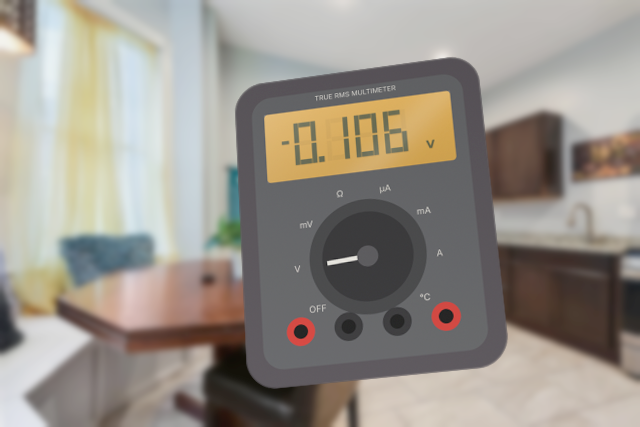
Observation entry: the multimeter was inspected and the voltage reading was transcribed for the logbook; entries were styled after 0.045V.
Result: -0.106V
